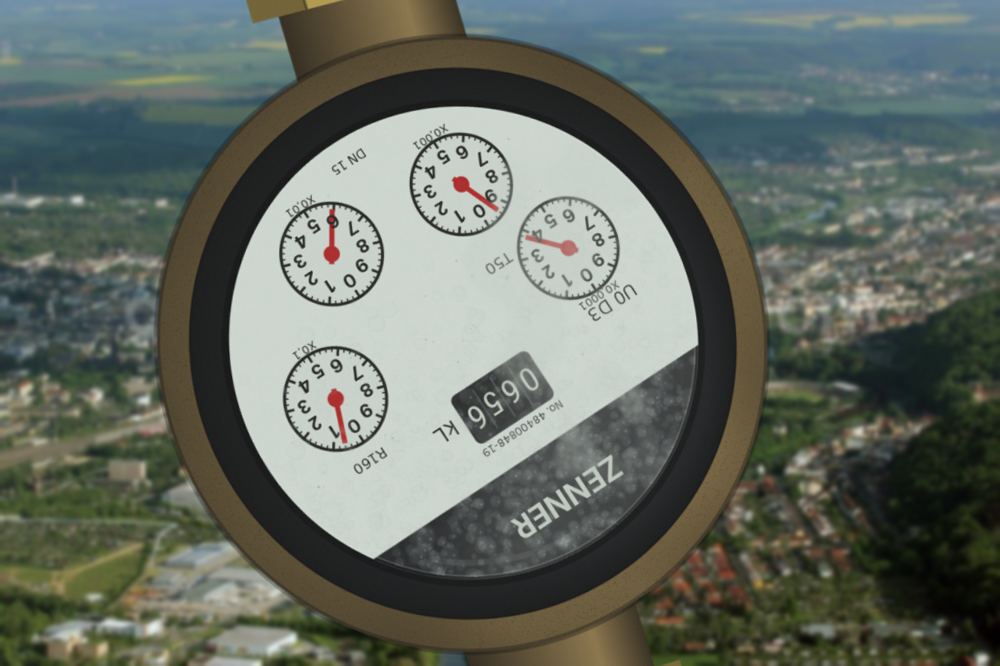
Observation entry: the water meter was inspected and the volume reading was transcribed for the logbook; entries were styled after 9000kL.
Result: 656.0593kL
